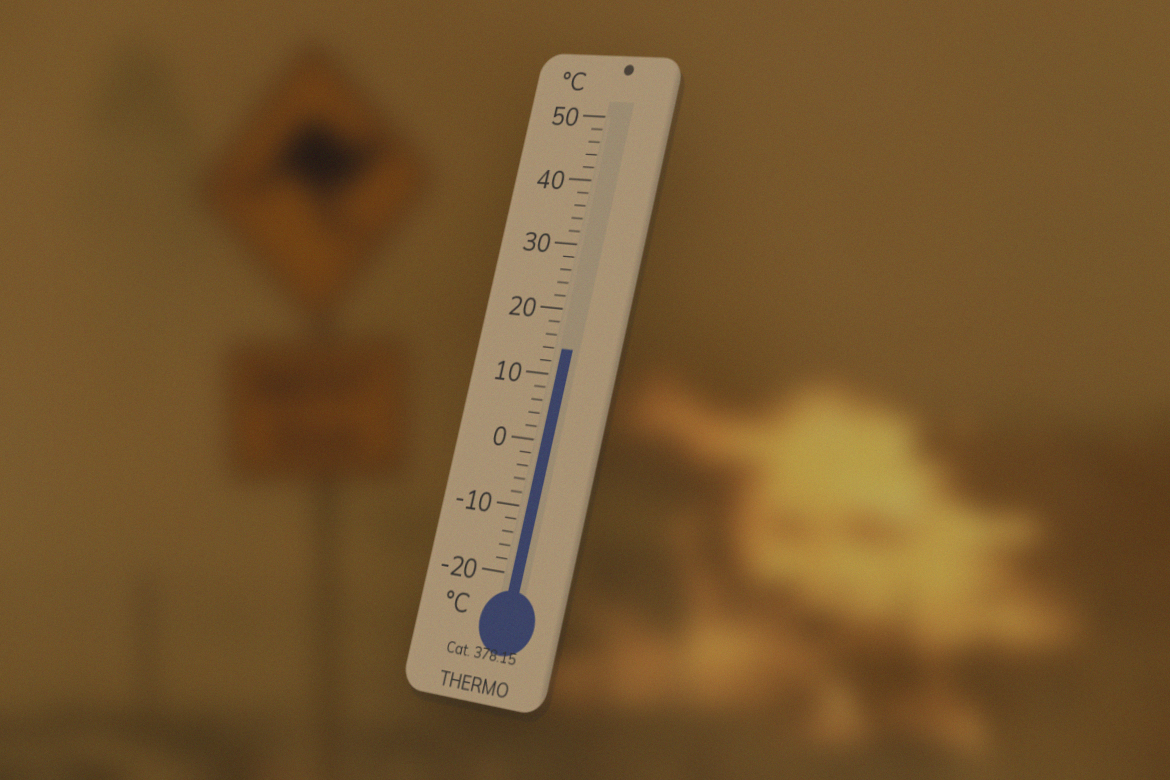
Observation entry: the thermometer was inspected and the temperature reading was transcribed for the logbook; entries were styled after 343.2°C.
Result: 14°C
